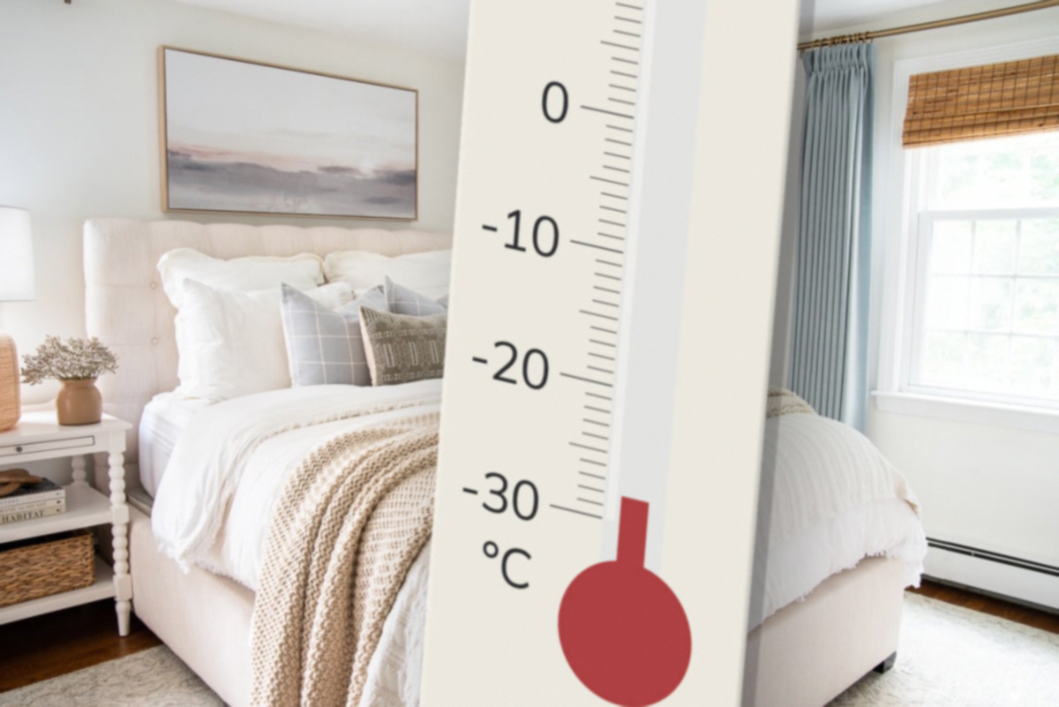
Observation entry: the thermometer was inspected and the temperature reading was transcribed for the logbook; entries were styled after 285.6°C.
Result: -28°C
